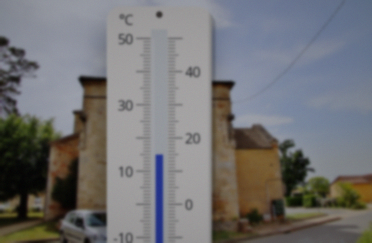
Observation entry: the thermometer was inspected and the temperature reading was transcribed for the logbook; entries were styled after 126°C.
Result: 15°C
